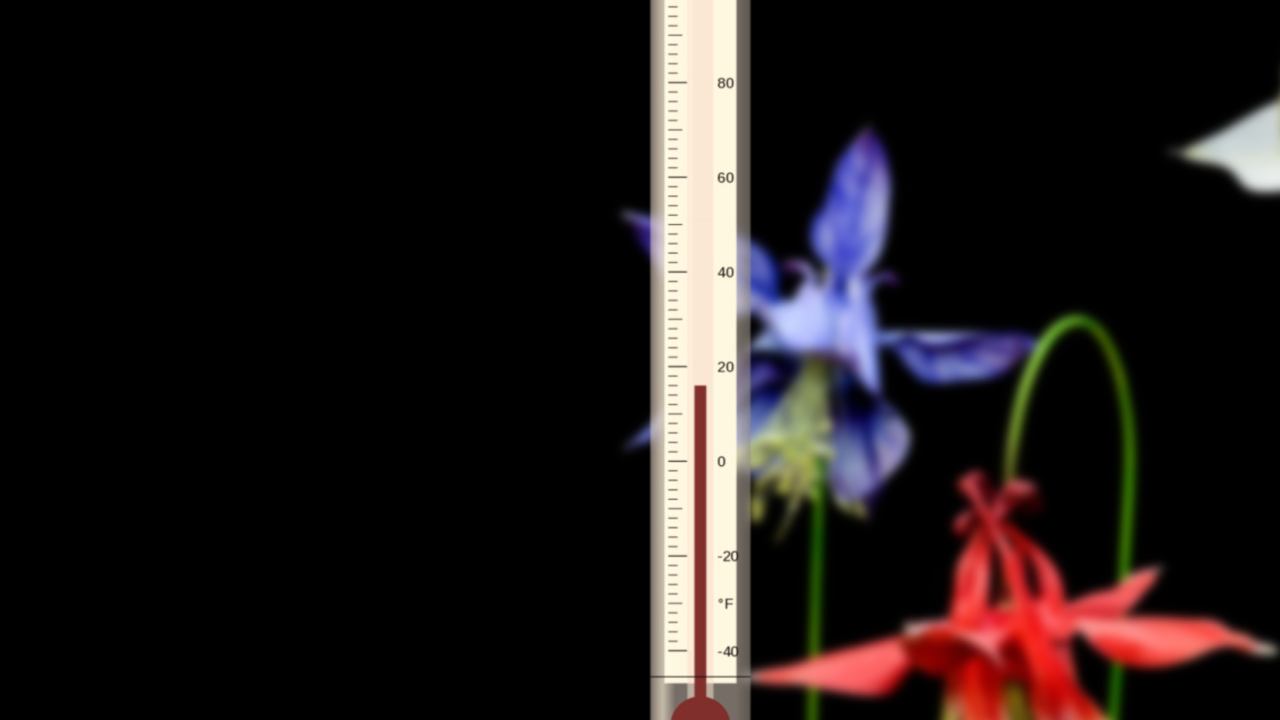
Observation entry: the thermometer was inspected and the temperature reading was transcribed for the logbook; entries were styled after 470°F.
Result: 16°F
